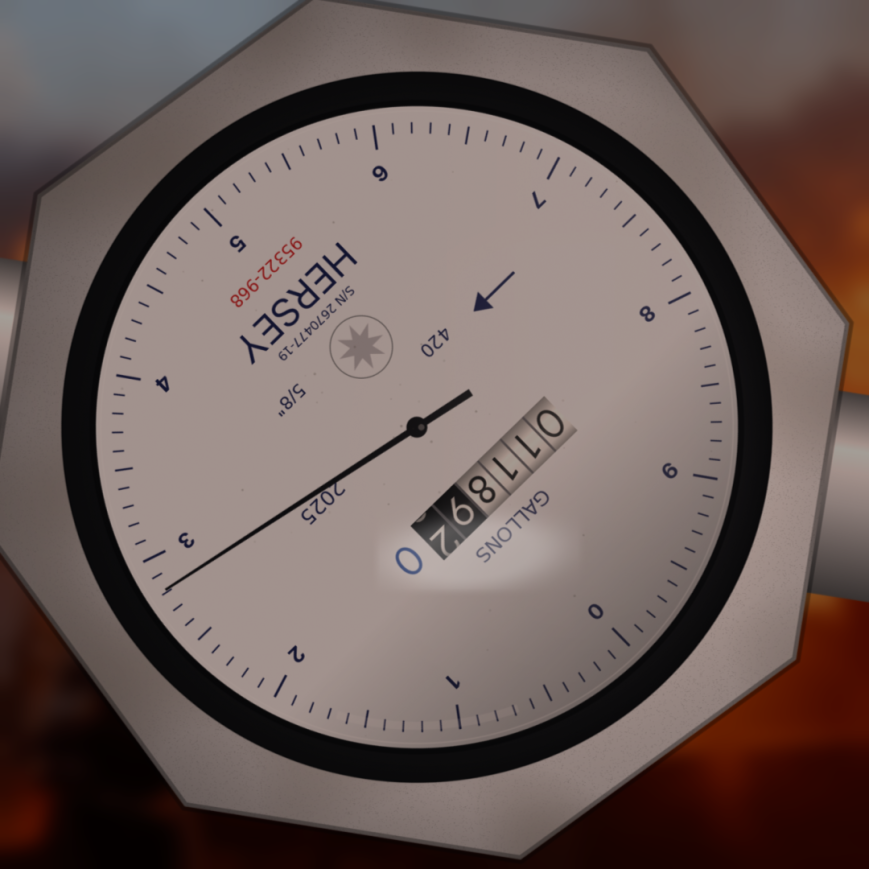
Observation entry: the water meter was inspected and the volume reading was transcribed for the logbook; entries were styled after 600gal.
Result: 118922.8gal
